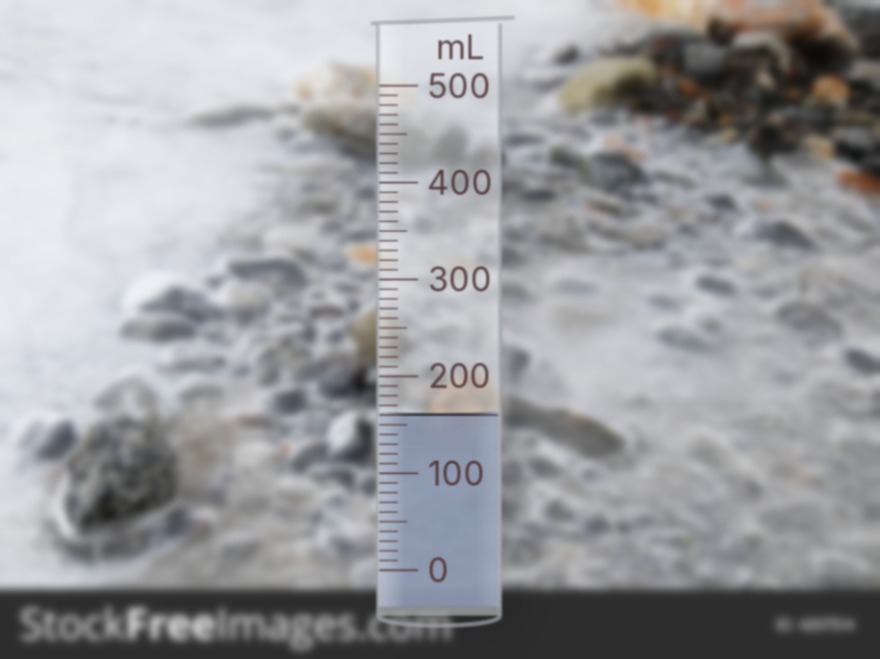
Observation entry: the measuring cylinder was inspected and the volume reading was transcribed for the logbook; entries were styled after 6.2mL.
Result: 160mL
